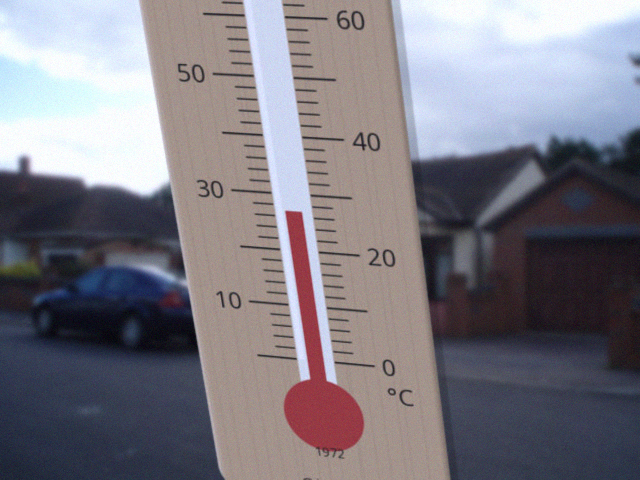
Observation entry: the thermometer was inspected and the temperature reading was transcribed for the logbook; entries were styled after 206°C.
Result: 27°C
